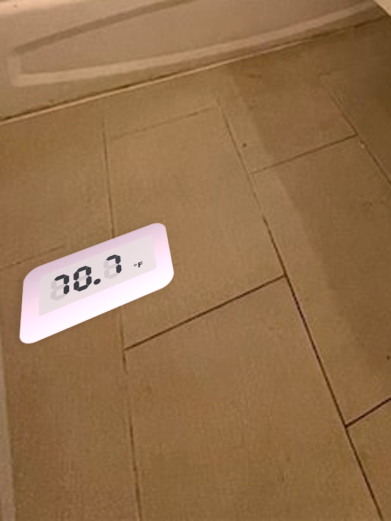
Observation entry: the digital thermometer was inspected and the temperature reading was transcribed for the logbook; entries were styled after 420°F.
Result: 70.7°F
